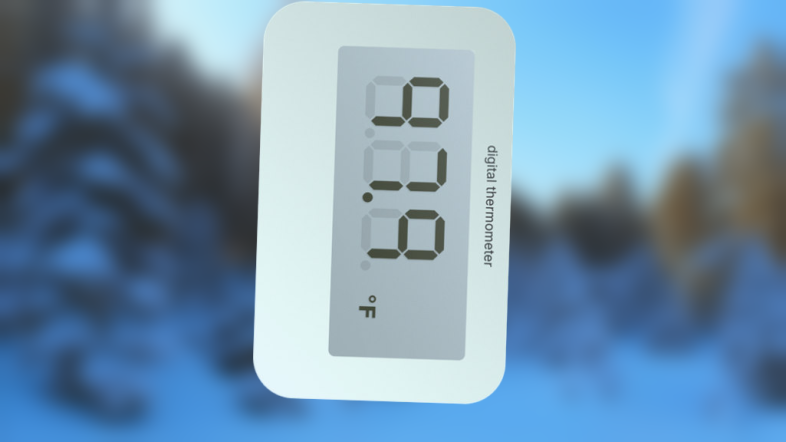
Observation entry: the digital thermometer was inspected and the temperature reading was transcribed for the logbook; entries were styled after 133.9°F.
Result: 97.9°F
